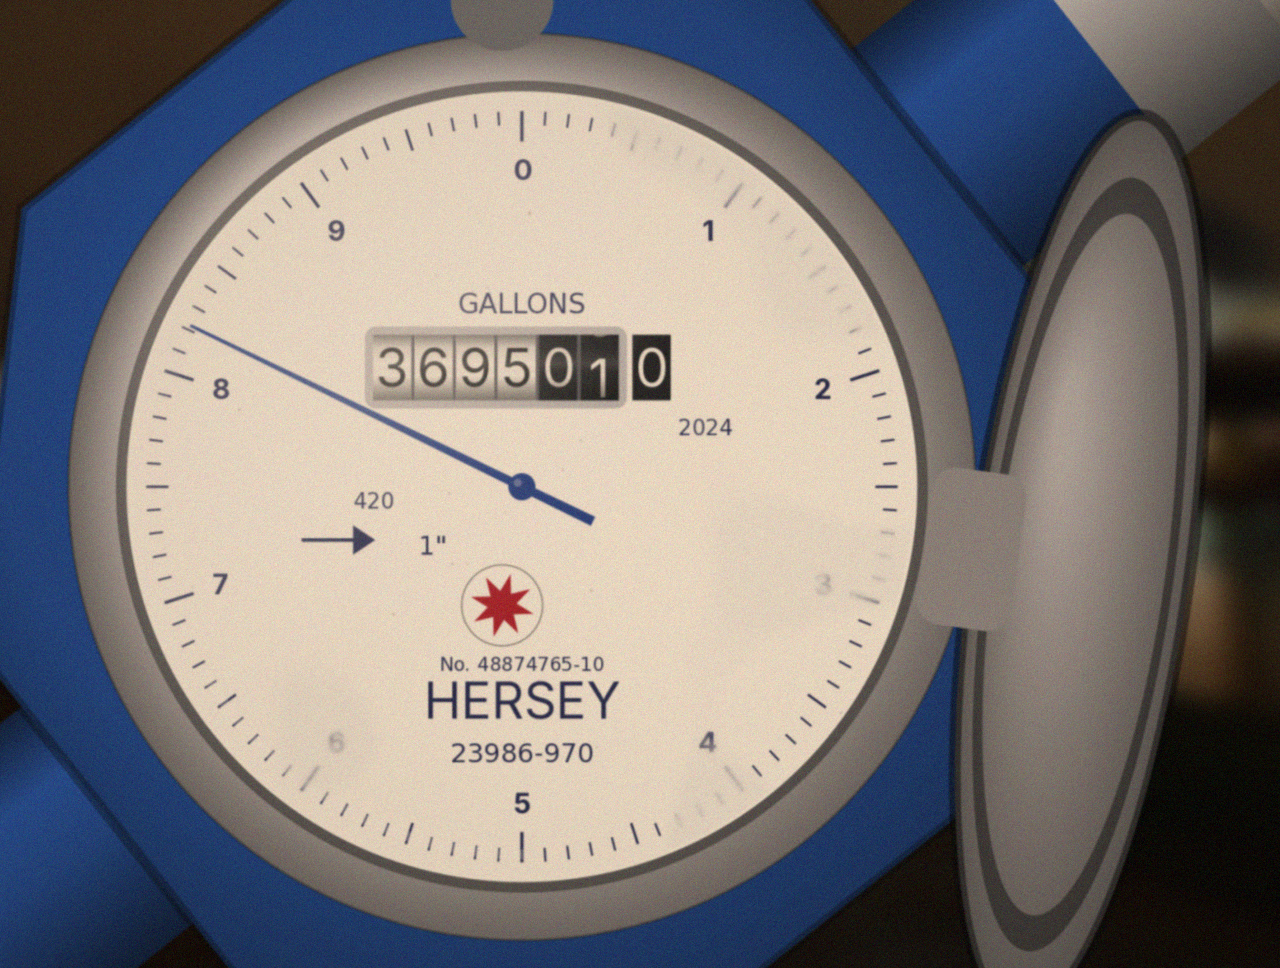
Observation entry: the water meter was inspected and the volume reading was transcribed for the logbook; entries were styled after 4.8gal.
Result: 3695008.2gal
